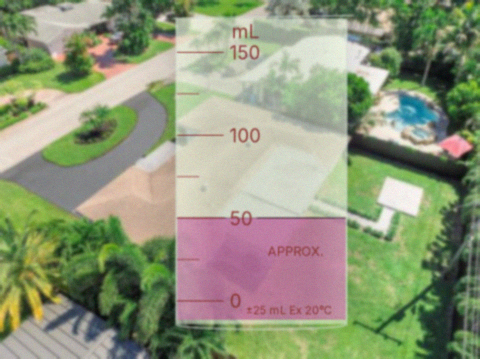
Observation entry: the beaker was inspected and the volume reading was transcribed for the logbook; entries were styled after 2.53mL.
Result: 50mL
